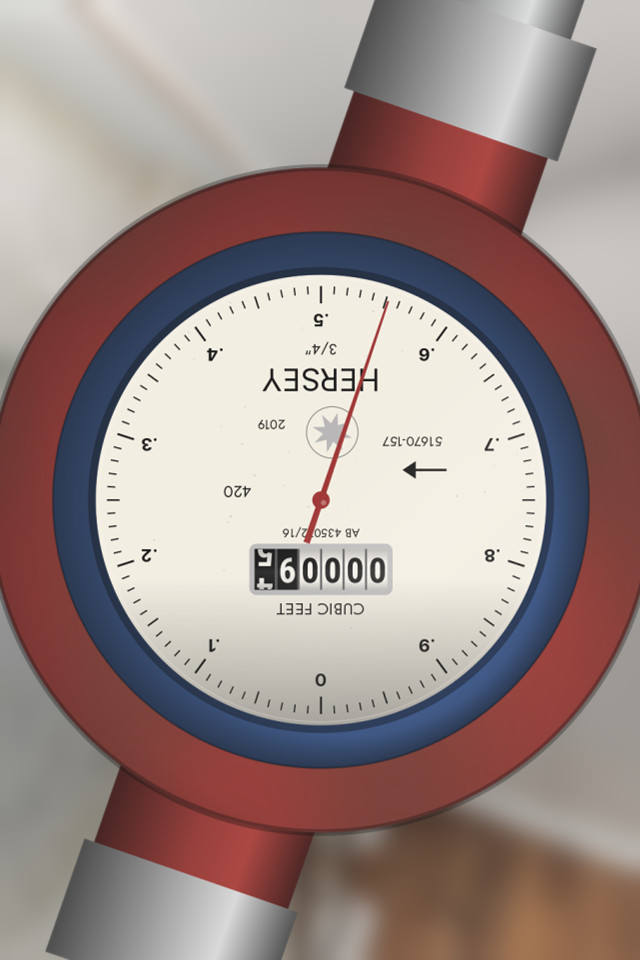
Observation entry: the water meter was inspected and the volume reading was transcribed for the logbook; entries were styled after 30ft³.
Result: 94.55ft³
